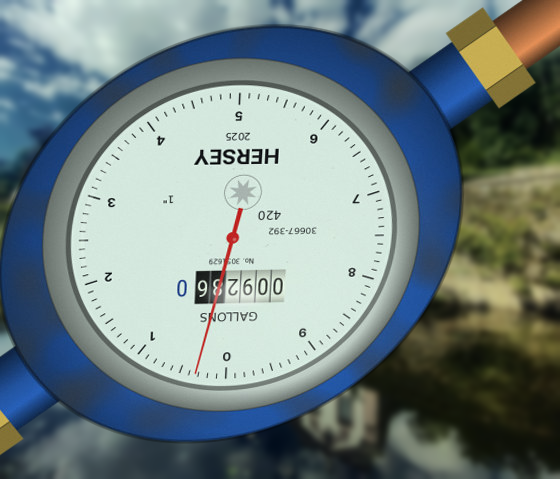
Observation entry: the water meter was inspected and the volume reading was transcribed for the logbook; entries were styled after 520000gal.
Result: 92860.3gal
